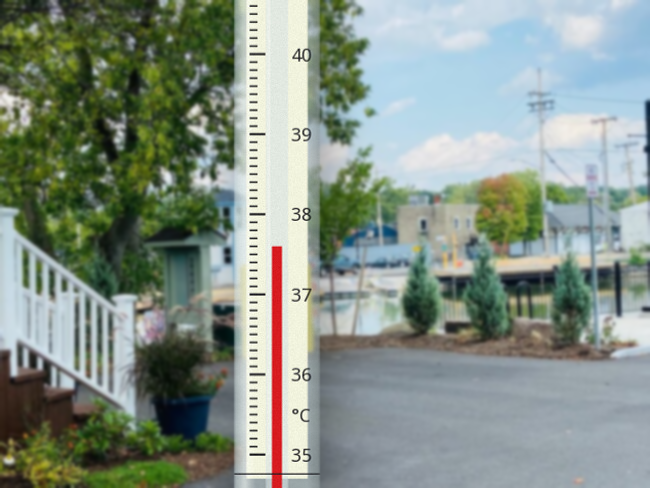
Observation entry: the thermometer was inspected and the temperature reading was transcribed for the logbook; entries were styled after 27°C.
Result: 37.6°C
